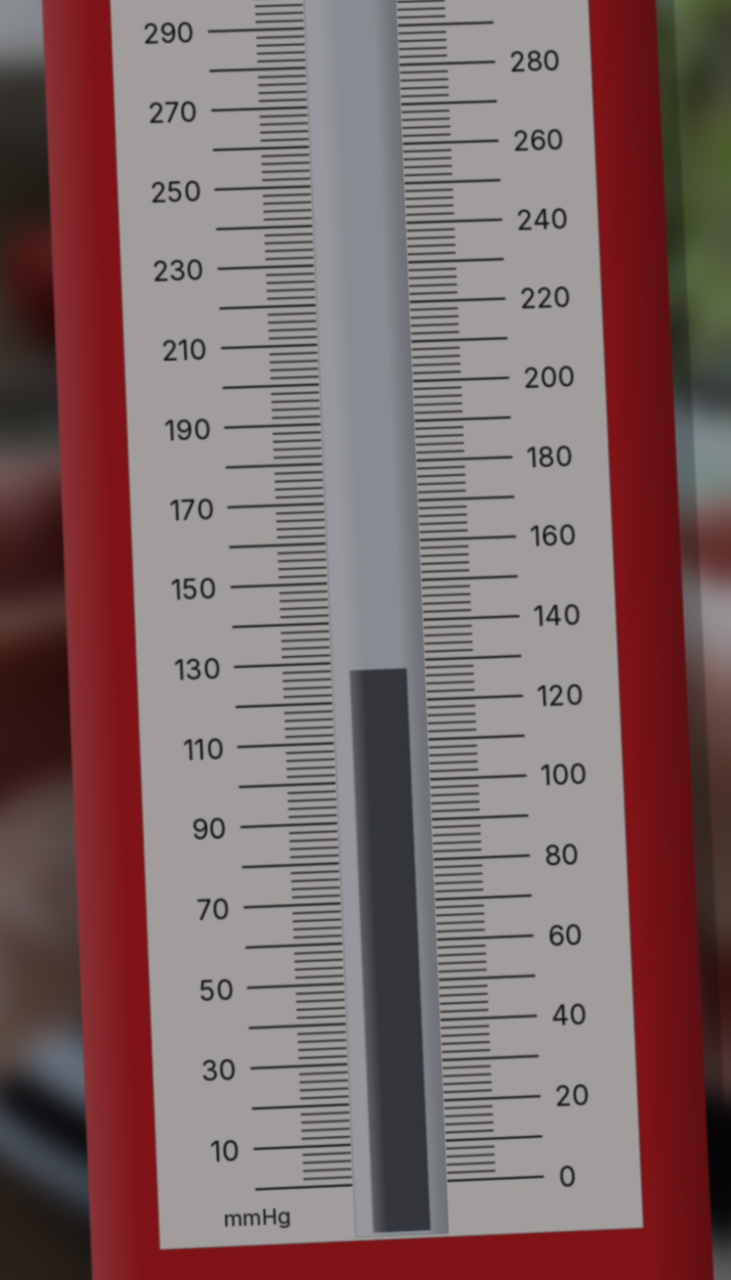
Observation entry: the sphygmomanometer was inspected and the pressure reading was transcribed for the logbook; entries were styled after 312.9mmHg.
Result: 128mmHg
